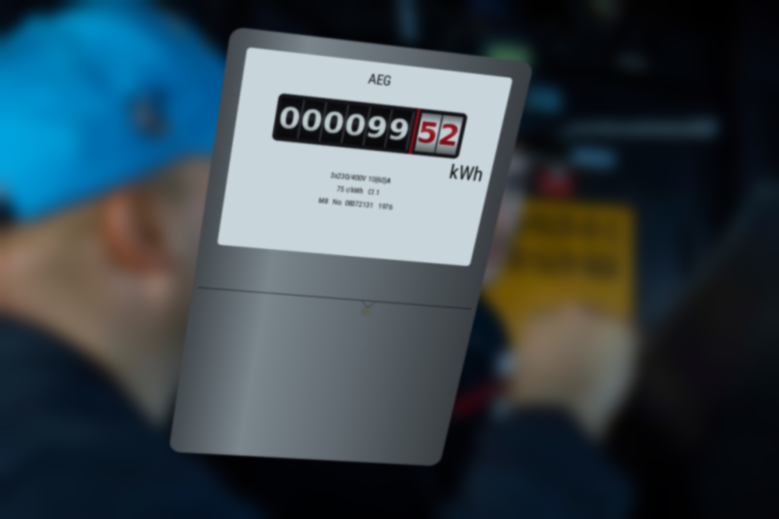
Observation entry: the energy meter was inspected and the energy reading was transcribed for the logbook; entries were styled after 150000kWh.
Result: 99.52kWh
